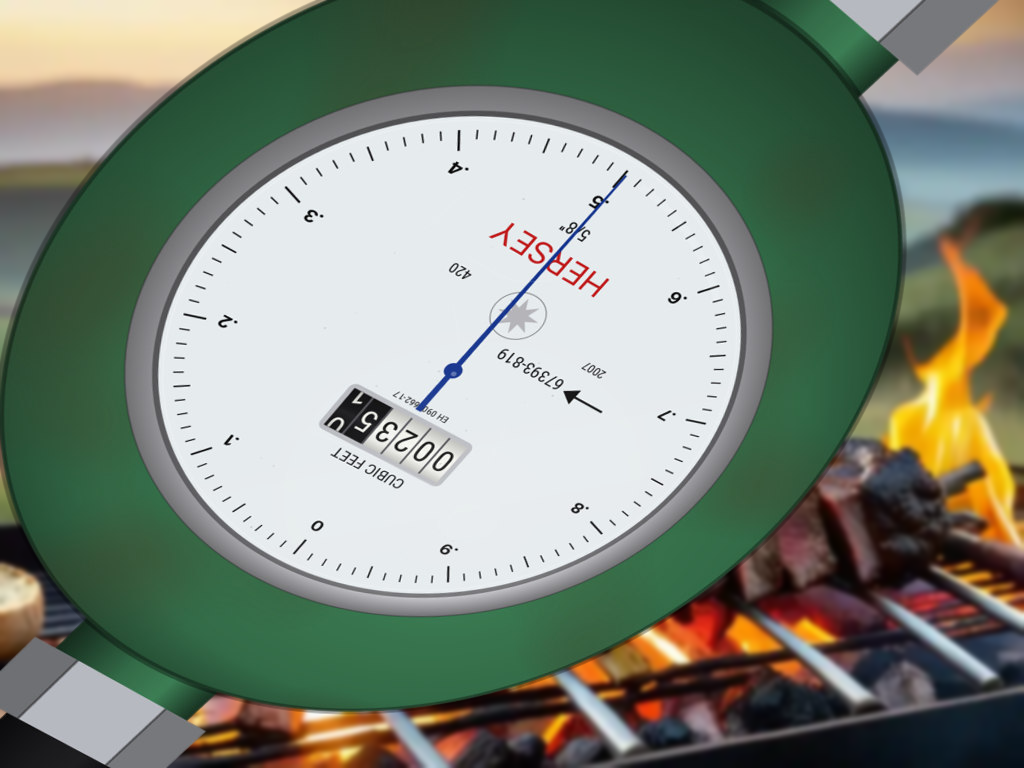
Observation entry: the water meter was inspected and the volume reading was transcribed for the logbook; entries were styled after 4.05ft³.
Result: 2350.50ft³
